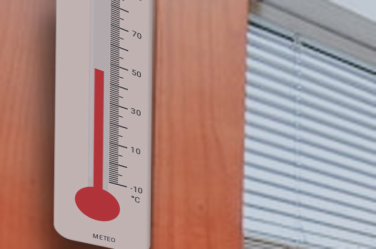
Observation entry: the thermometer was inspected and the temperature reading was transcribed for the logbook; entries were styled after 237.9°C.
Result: 45°C
